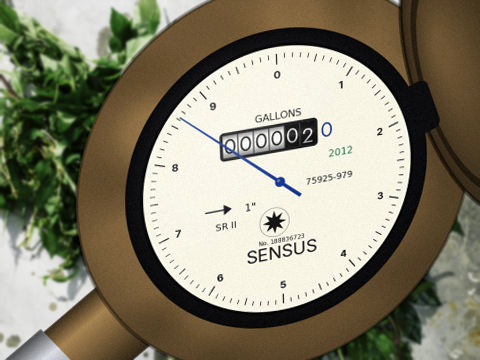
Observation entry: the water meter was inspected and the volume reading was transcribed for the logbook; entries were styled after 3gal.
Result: 18.6gal
